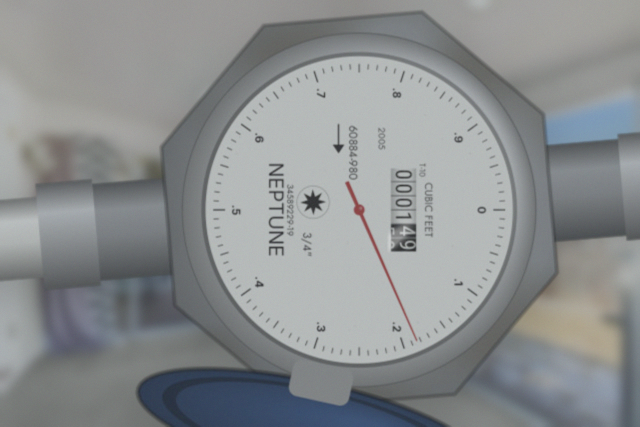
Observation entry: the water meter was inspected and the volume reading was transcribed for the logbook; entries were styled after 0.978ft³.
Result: 149.18ft³
